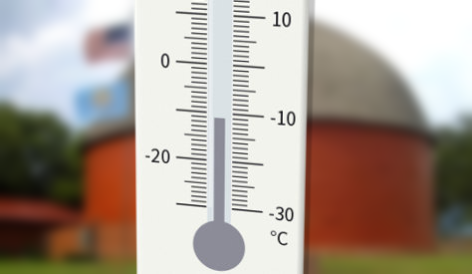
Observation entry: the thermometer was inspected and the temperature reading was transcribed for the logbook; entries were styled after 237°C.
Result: -11°C
